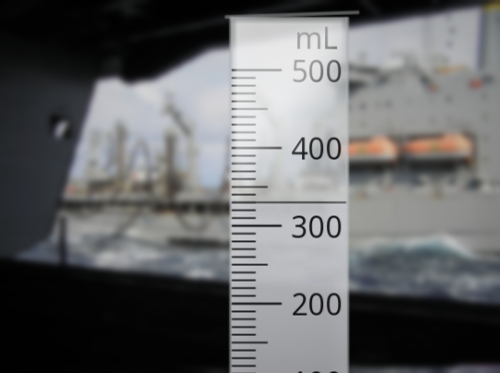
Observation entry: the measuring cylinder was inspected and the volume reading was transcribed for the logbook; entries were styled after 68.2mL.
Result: 330mL
